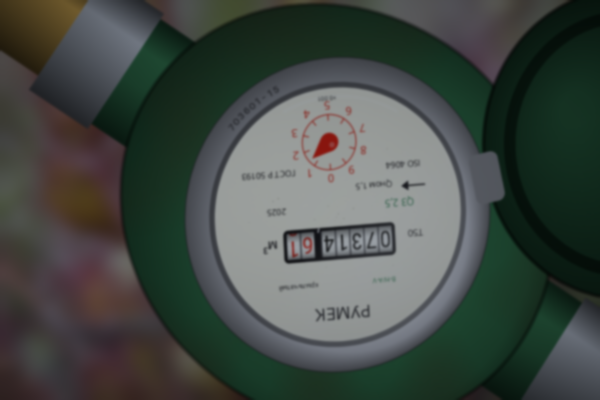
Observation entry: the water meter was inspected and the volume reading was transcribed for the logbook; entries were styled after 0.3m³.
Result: 7314.611m³
